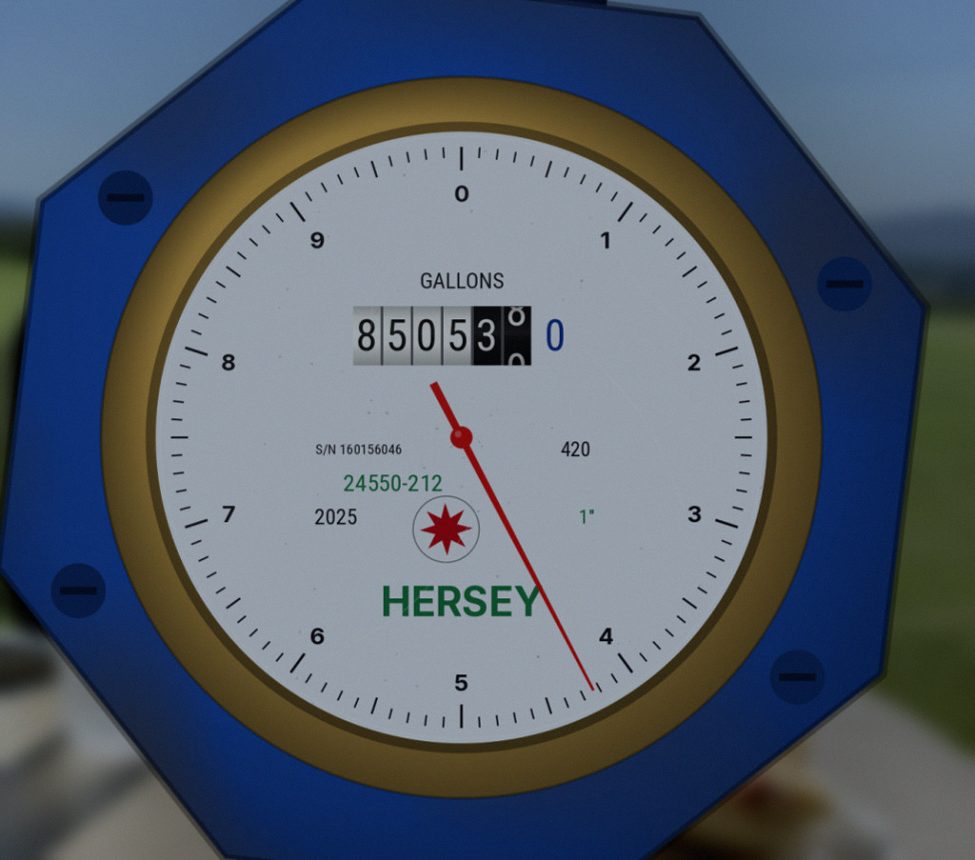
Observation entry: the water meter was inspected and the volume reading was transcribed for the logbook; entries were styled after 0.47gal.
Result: 8505384.2gal
